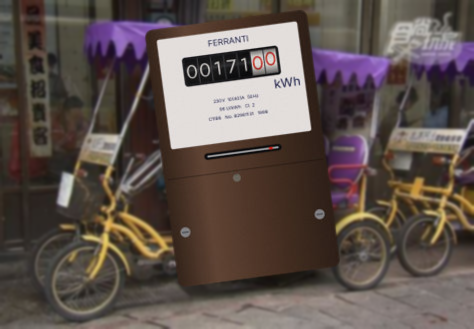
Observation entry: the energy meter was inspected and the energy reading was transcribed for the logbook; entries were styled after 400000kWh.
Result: 171.00kWh
